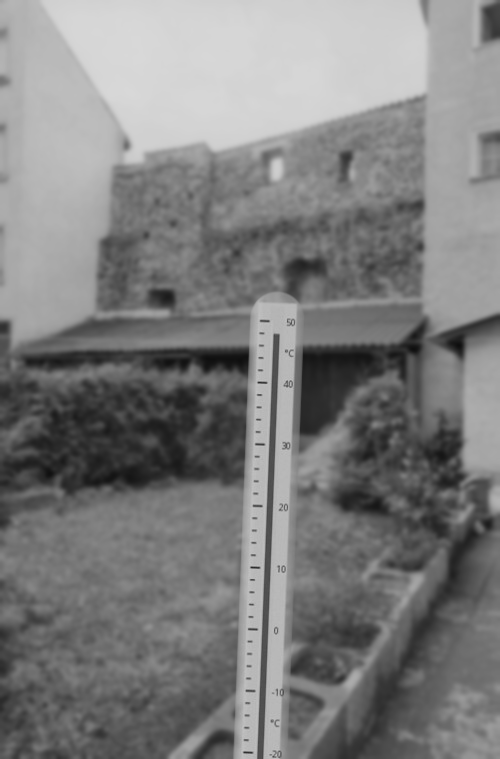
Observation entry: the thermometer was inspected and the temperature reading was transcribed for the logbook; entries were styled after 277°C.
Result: 48°C
